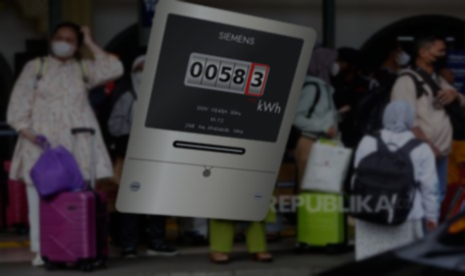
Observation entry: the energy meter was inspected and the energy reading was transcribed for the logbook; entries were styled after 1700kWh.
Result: 58.3kWh
